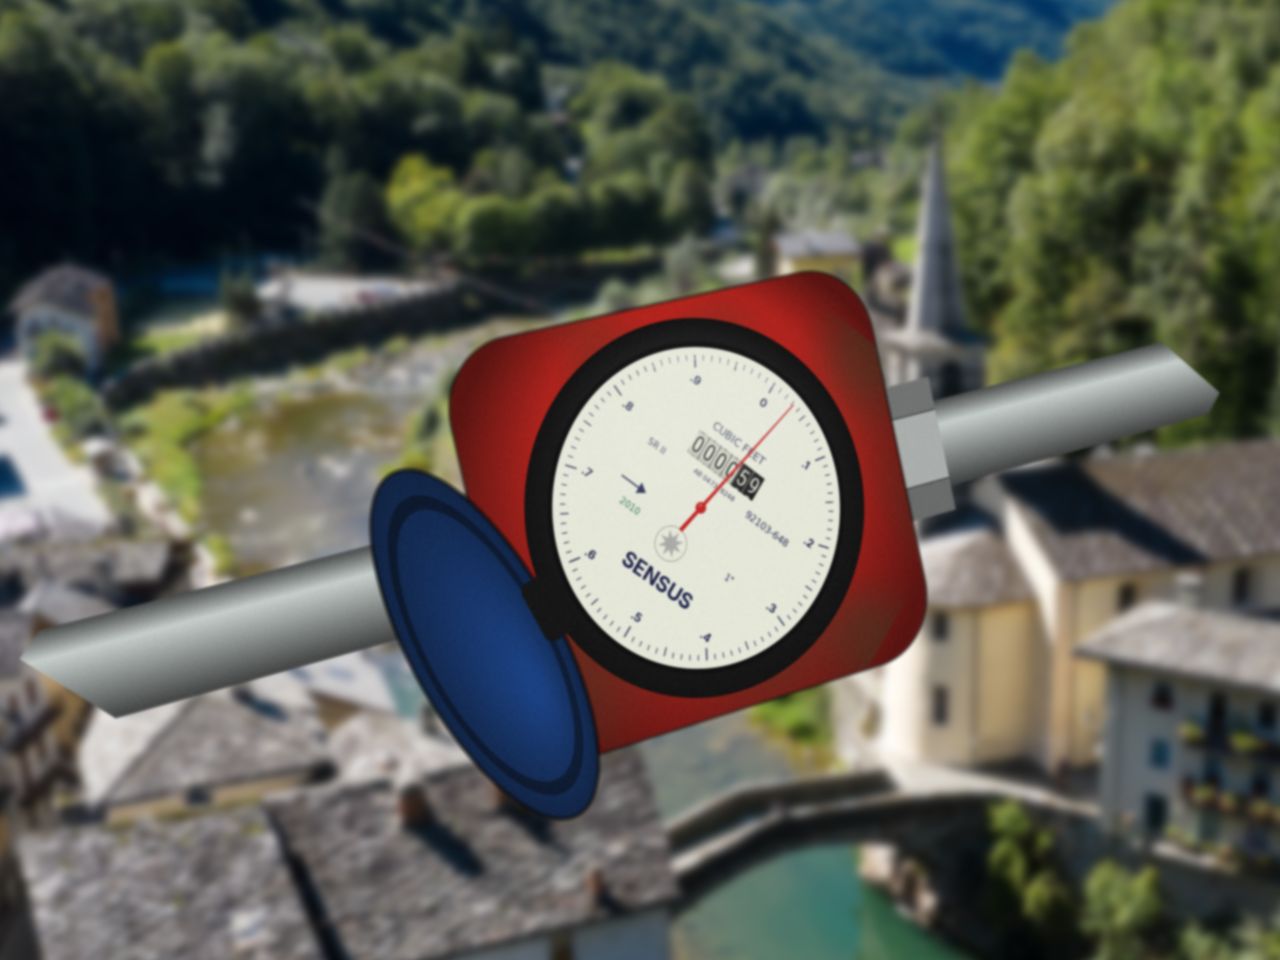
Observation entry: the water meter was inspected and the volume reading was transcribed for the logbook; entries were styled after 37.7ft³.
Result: 59.03ft³
